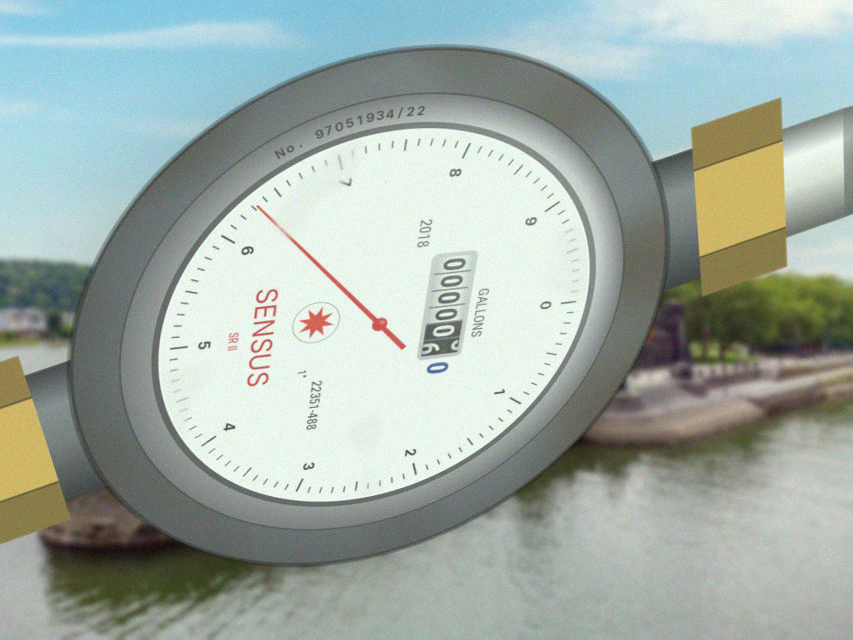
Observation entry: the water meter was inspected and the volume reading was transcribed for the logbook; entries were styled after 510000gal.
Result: 56.3gal
